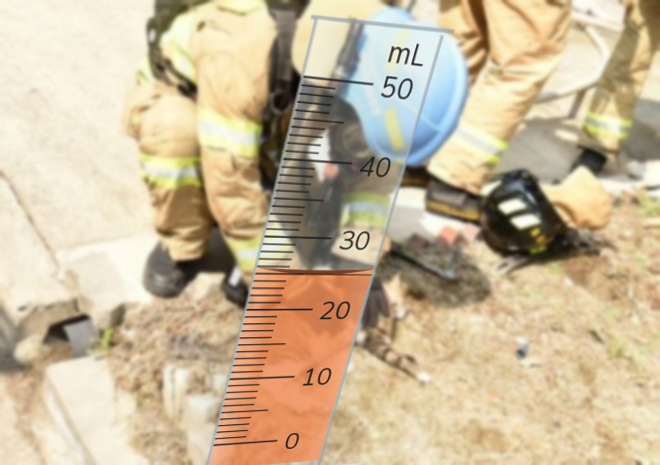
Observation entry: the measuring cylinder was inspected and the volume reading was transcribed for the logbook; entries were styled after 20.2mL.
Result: 25mL
